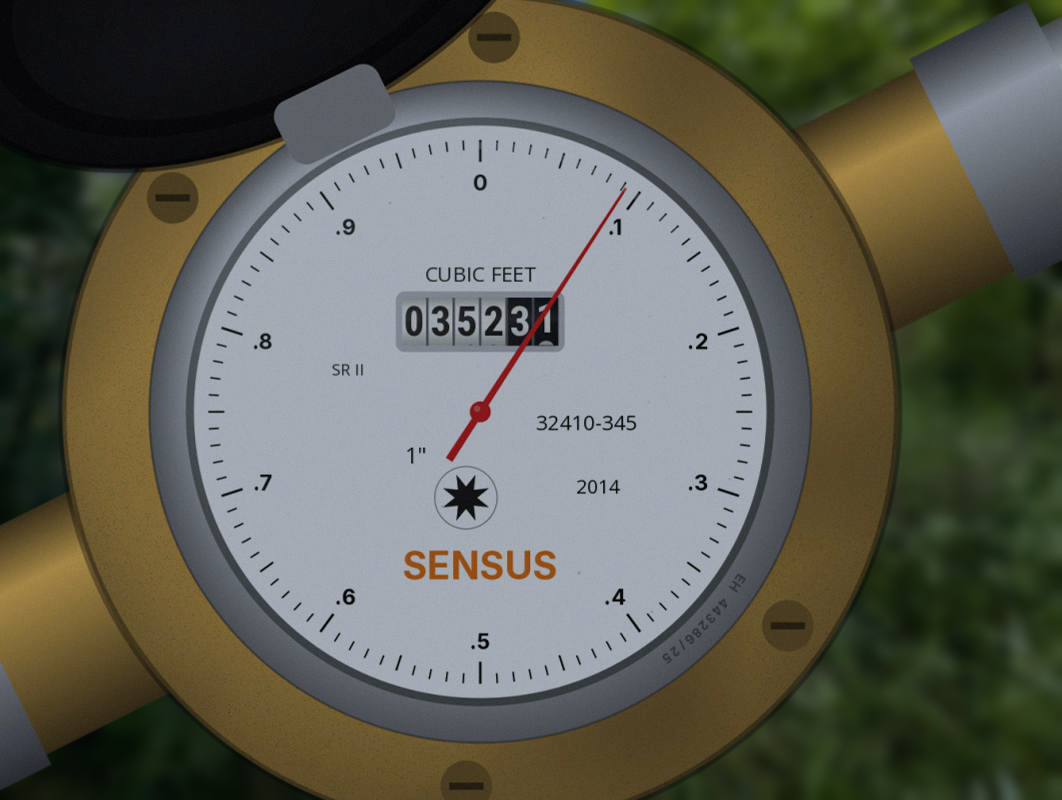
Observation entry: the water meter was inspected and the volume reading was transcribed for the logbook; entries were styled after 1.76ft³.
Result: 35231.09ft³
